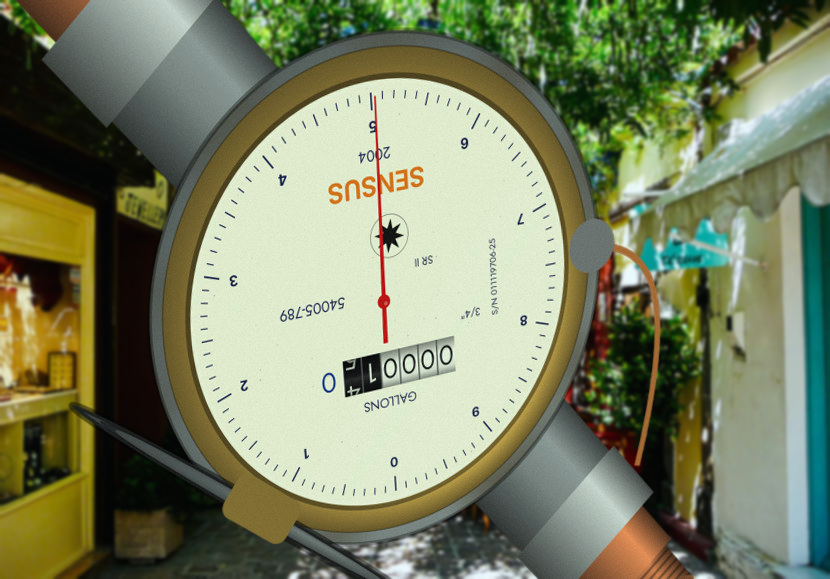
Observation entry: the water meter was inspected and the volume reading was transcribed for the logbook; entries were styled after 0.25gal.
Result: 145.0gal
